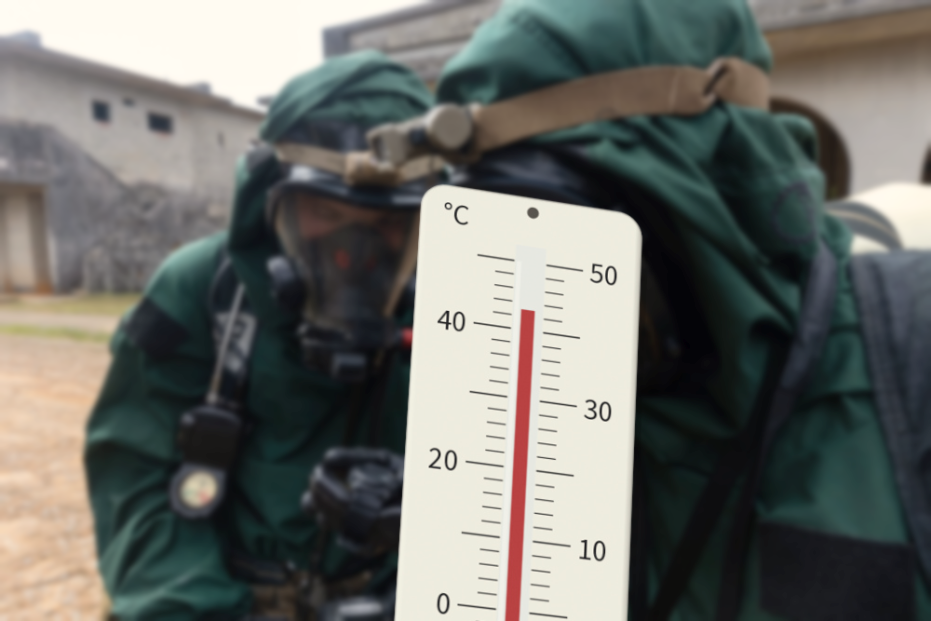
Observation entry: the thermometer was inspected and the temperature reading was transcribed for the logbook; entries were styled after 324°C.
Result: 43°C
